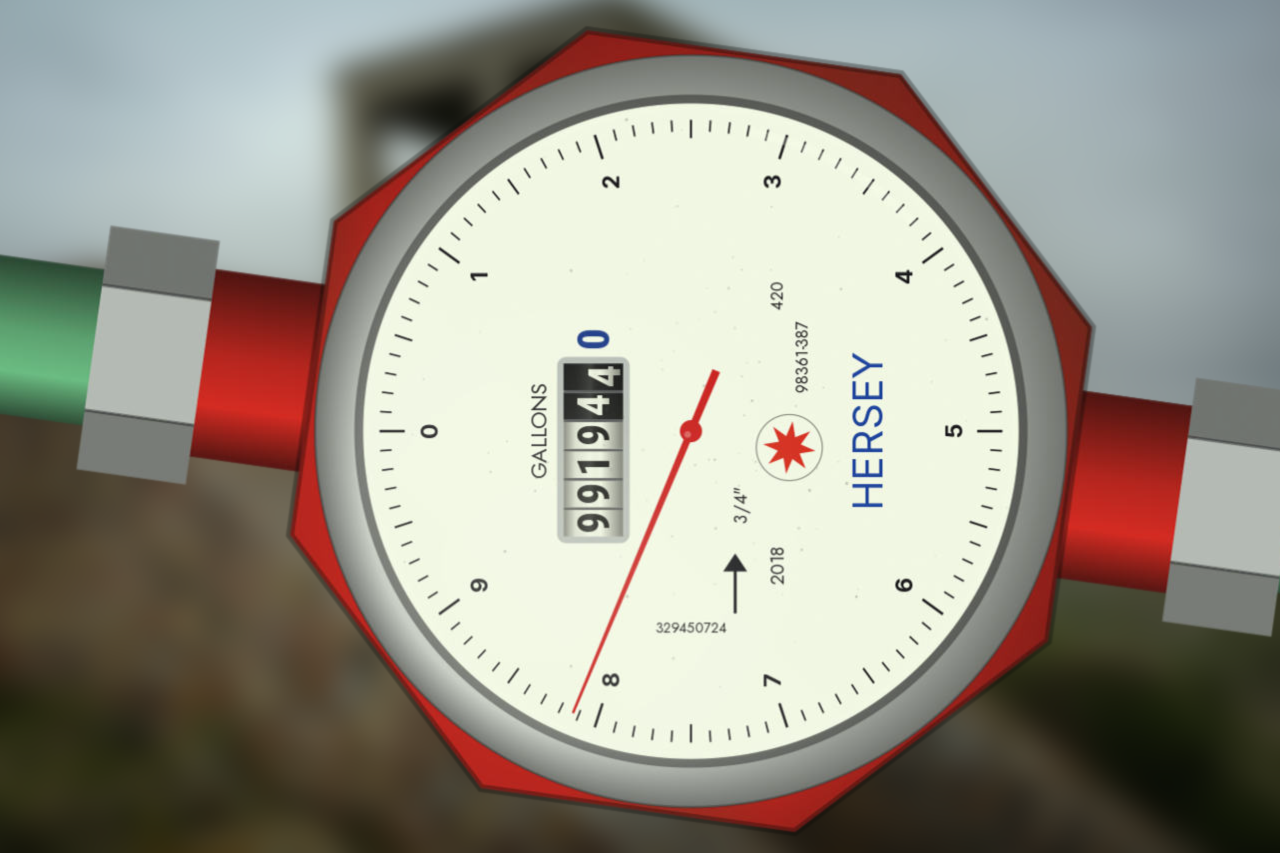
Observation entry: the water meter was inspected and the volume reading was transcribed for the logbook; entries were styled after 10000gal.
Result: 9919438.1gal
